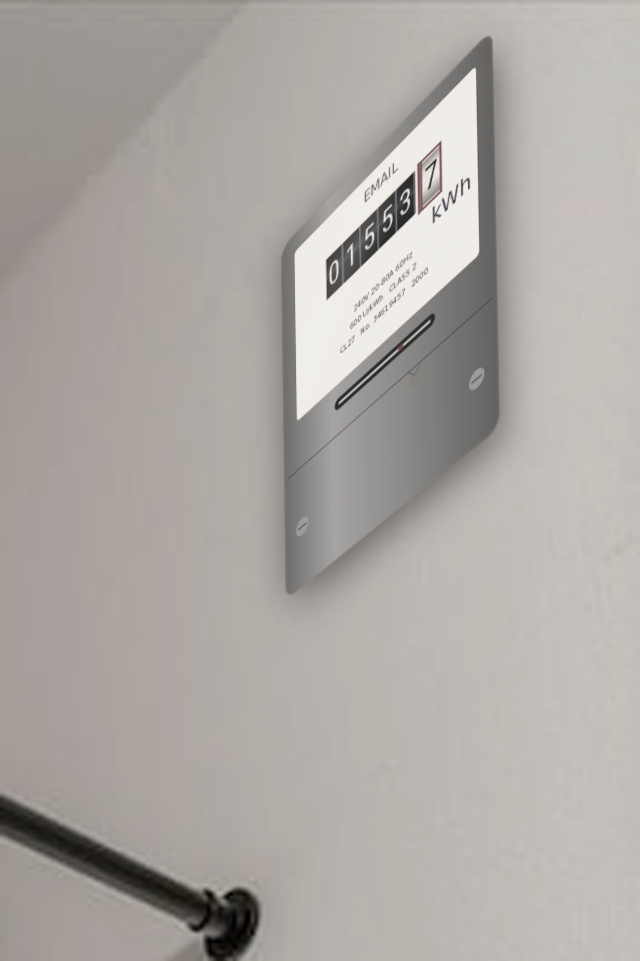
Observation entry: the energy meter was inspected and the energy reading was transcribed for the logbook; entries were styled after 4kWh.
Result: 1553.7kWh
